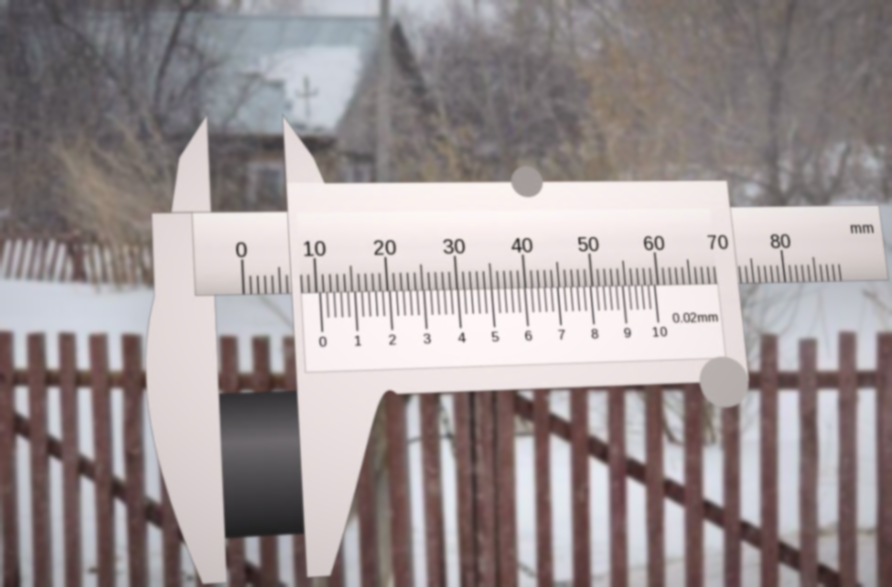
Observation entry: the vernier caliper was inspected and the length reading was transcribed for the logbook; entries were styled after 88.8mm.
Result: 10.5mm
